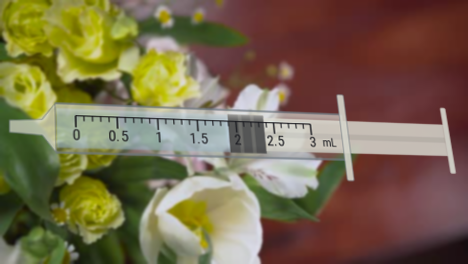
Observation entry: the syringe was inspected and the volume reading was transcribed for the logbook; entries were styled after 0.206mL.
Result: 1.9mL
